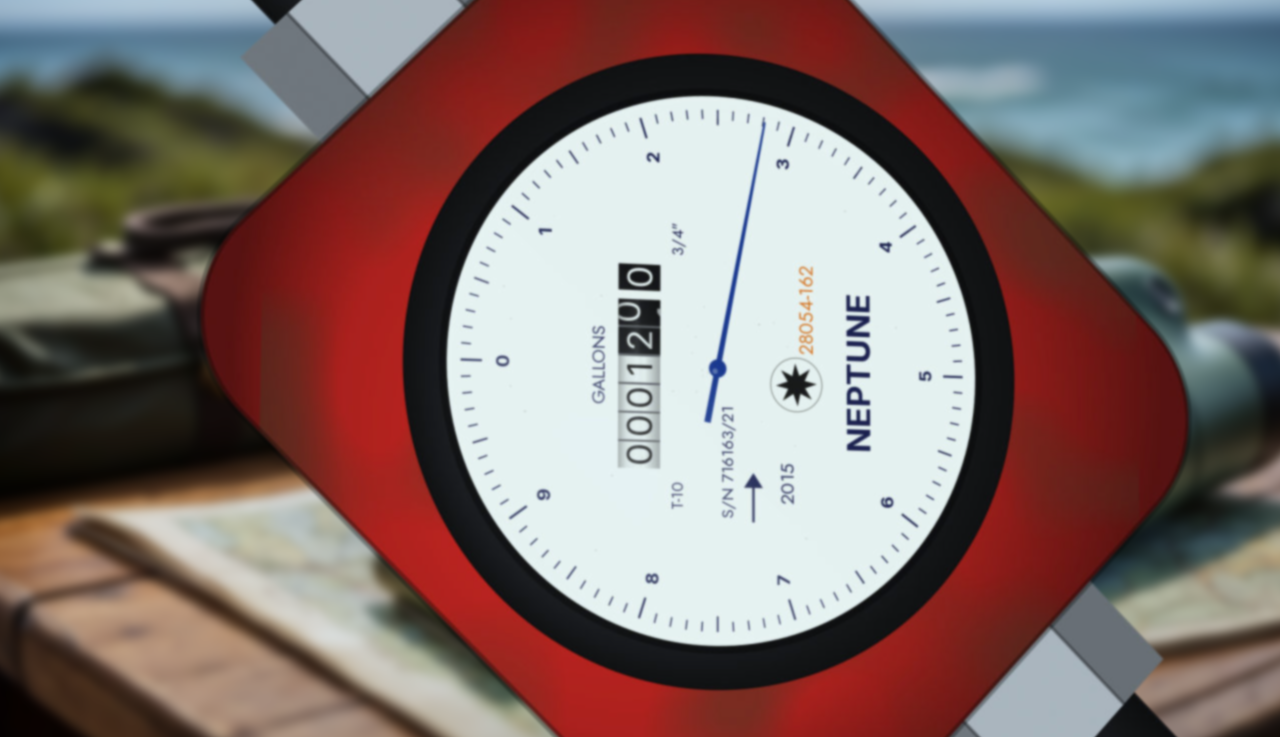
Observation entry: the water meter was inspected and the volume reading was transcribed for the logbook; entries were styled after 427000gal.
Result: 1202.8gal
